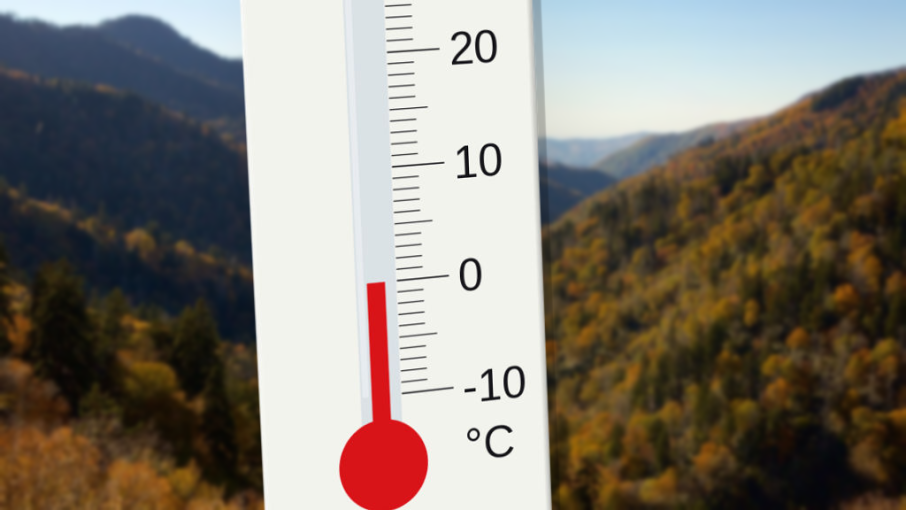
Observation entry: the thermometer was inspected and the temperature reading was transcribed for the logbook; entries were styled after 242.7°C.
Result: 0°C
